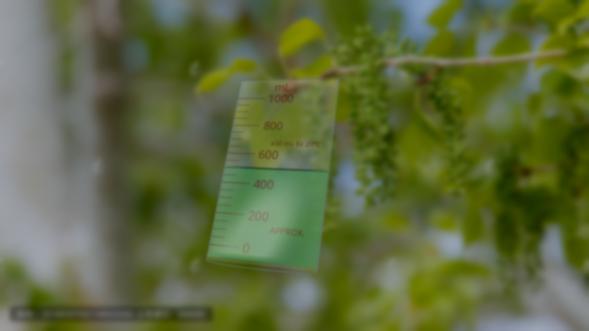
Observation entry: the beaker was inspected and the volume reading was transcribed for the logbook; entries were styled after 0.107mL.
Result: 500mL
